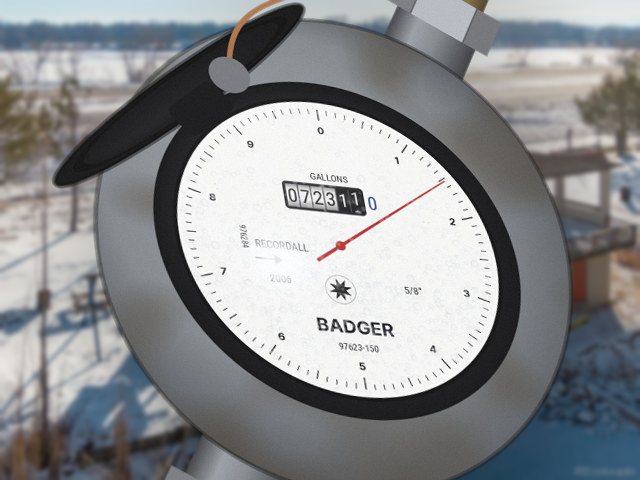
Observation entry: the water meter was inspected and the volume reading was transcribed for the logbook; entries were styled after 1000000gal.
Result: 723111.5gal
